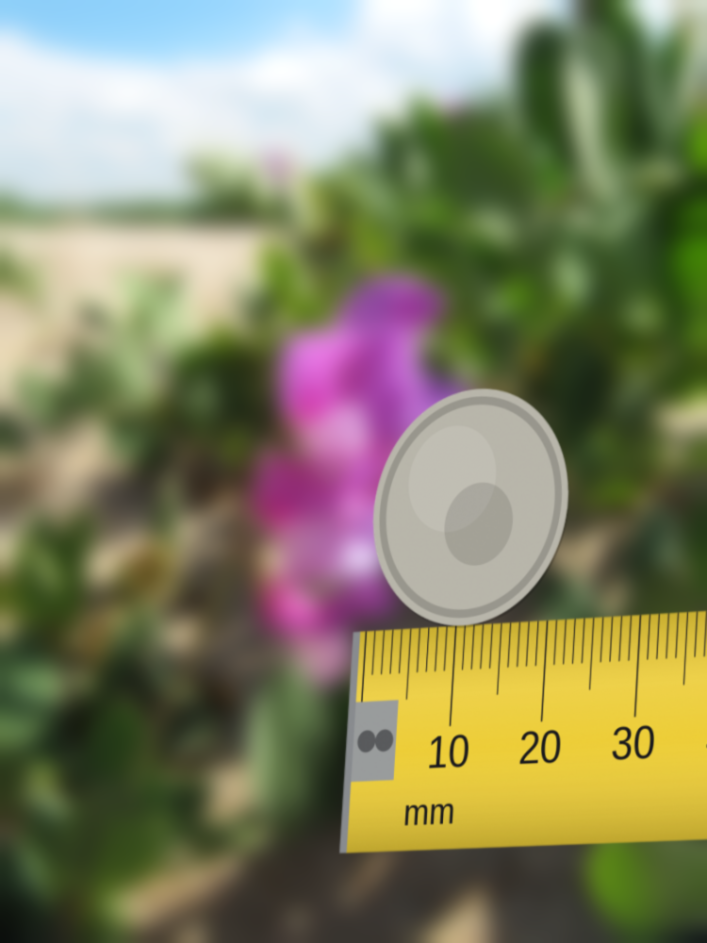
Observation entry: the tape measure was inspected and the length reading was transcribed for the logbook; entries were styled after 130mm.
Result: 21.5mm
